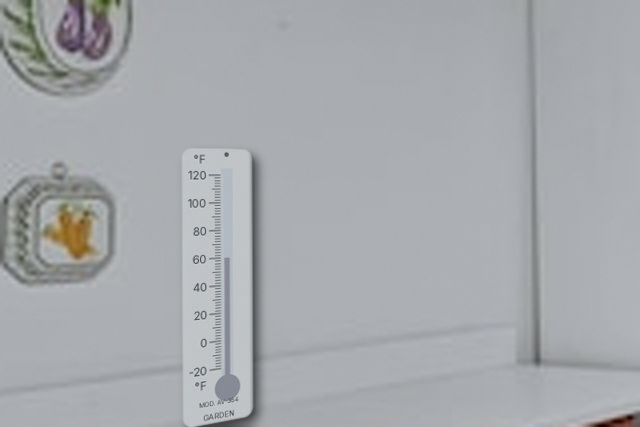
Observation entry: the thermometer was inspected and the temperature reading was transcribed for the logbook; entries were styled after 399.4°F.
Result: 60°F
